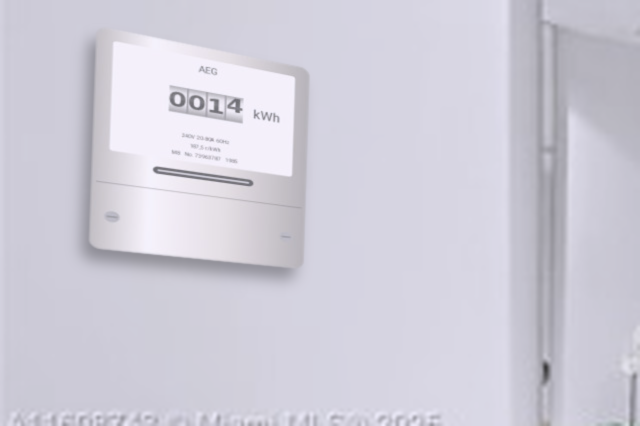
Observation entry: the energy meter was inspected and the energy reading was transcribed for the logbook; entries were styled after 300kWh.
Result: 14kWh
